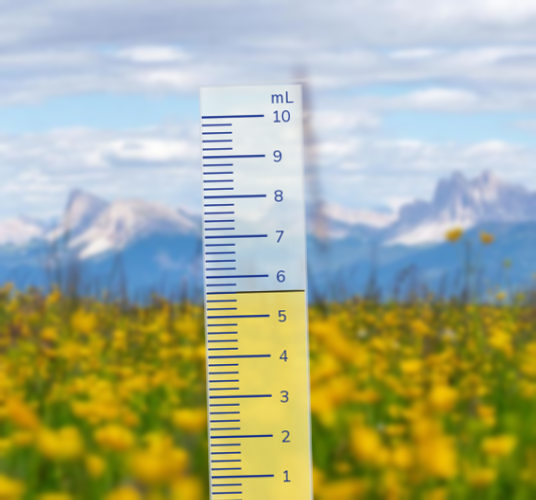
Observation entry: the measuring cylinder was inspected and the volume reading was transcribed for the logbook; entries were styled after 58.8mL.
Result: 5.6mL
